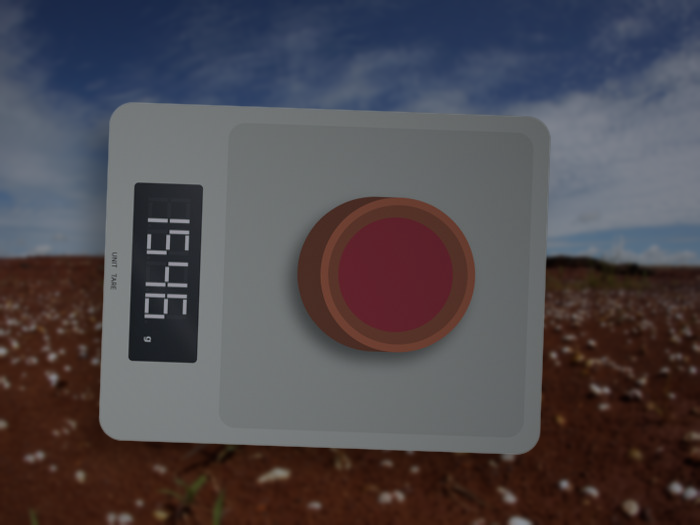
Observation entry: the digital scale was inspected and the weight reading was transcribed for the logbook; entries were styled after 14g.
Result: 1546g
